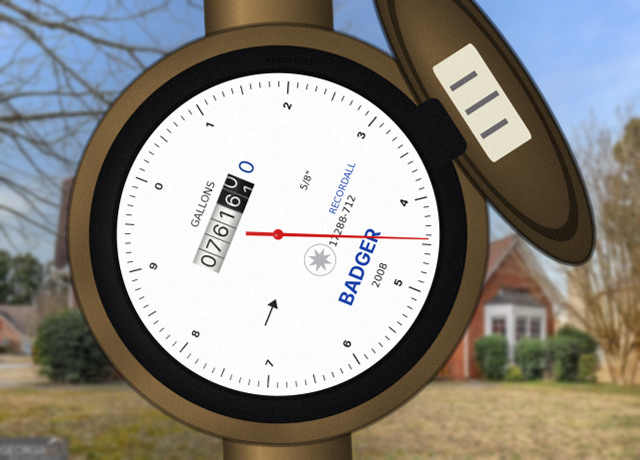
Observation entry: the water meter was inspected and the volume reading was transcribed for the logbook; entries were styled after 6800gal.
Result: 761604.4gal
